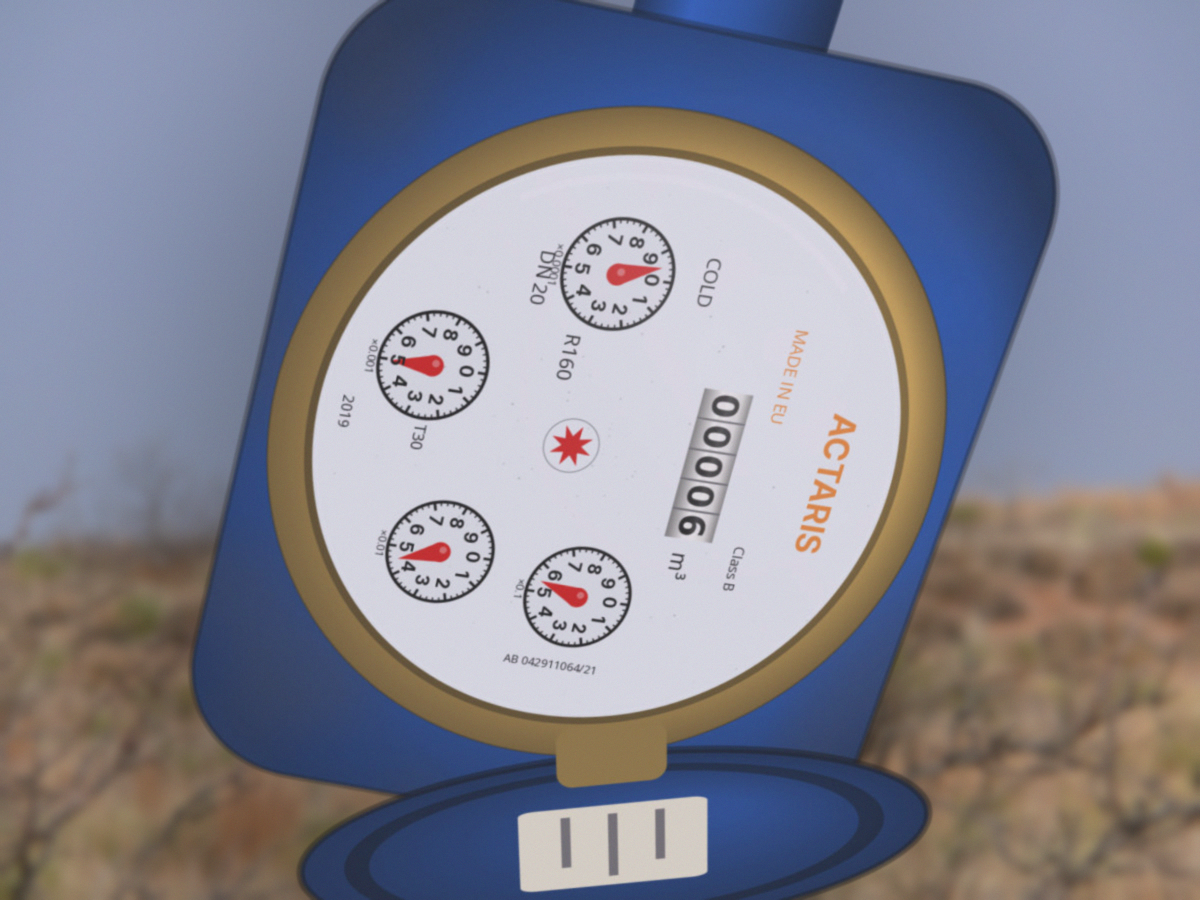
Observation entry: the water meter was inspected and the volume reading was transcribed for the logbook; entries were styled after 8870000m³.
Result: 6.5449m³
